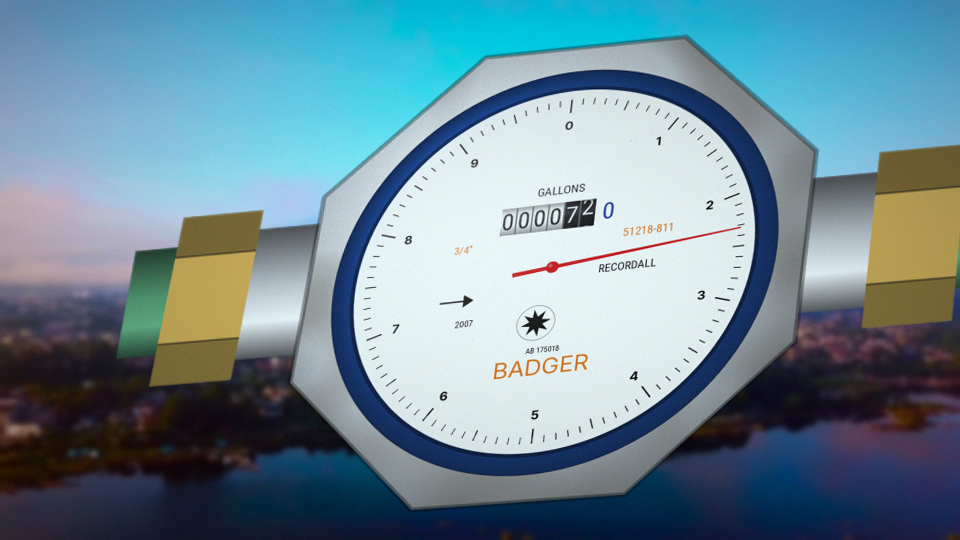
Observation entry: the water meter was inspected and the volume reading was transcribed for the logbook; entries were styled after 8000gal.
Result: 722.3gal
